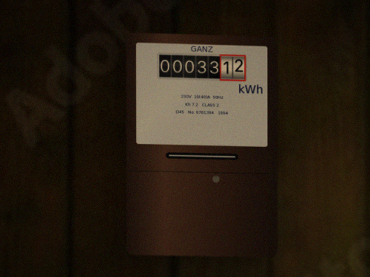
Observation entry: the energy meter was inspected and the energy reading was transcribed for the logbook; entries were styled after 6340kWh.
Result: 33.12kWh
